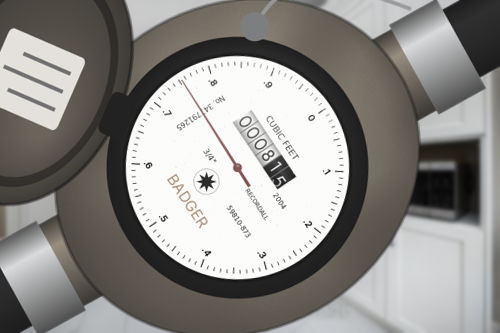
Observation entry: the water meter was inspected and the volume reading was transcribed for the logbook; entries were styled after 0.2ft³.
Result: 814.75ft³
